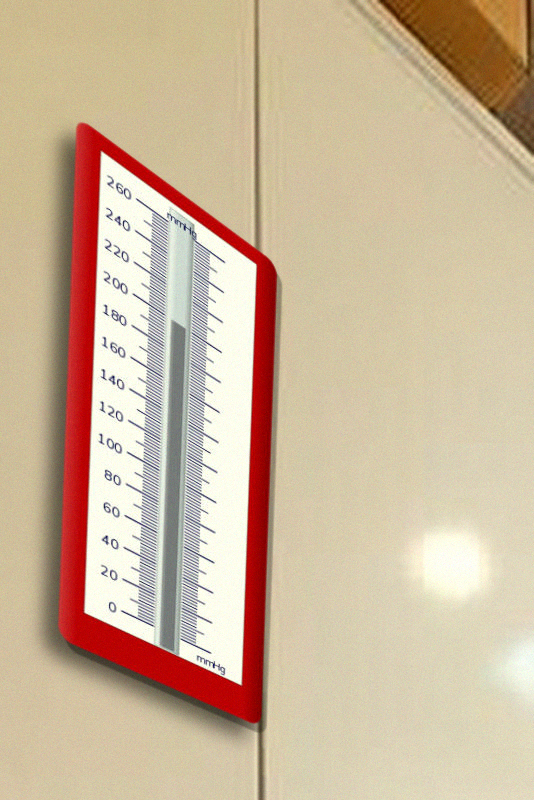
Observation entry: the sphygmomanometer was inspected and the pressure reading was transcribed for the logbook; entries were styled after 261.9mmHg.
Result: 200mmHg
